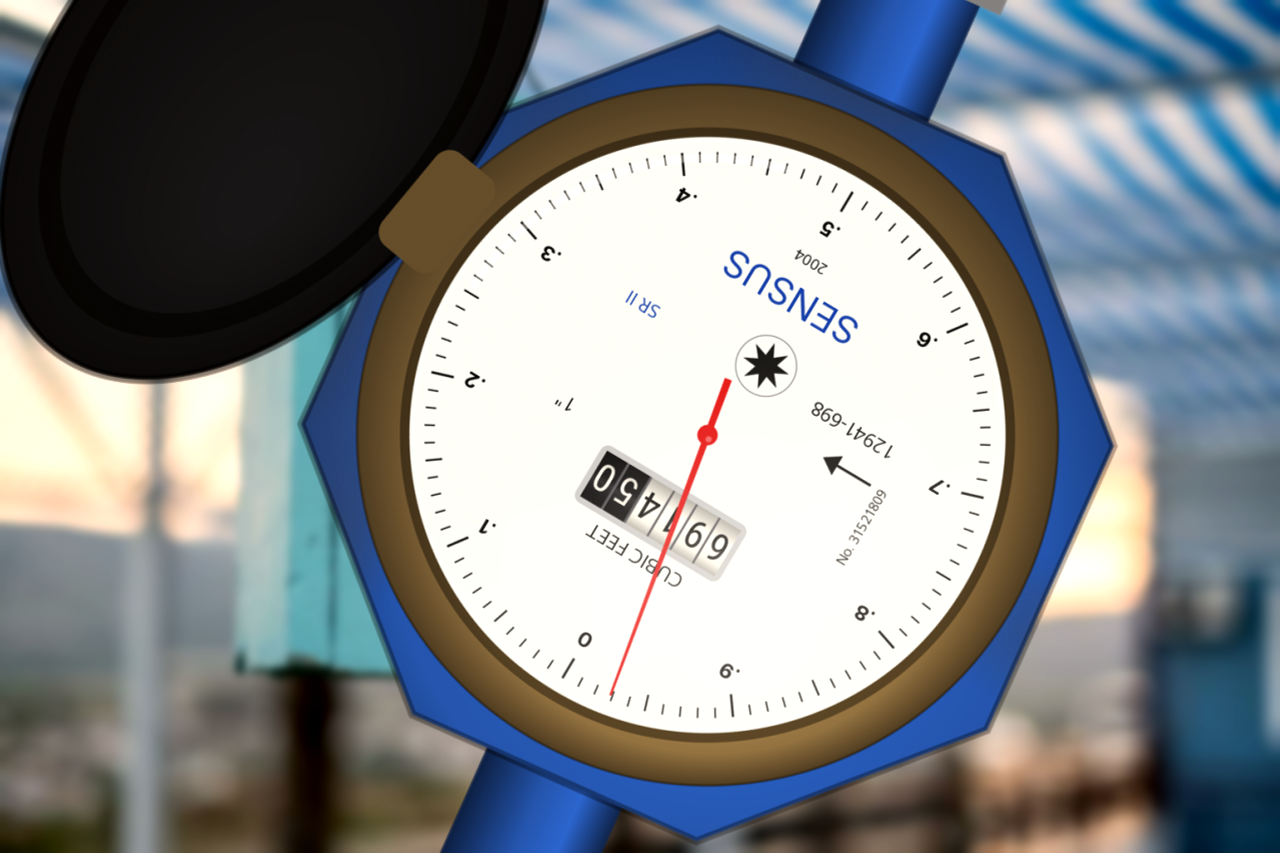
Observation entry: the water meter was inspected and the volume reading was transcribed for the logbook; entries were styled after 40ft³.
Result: 691449.97ft³
